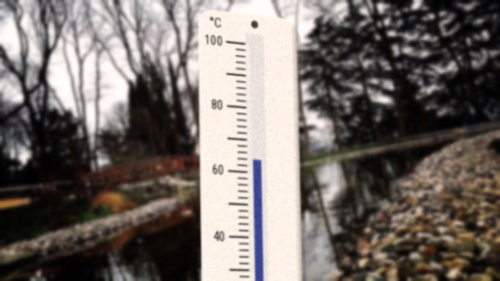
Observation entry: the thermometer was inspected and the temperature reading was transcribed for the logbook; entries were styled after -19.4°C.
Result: 64°C
